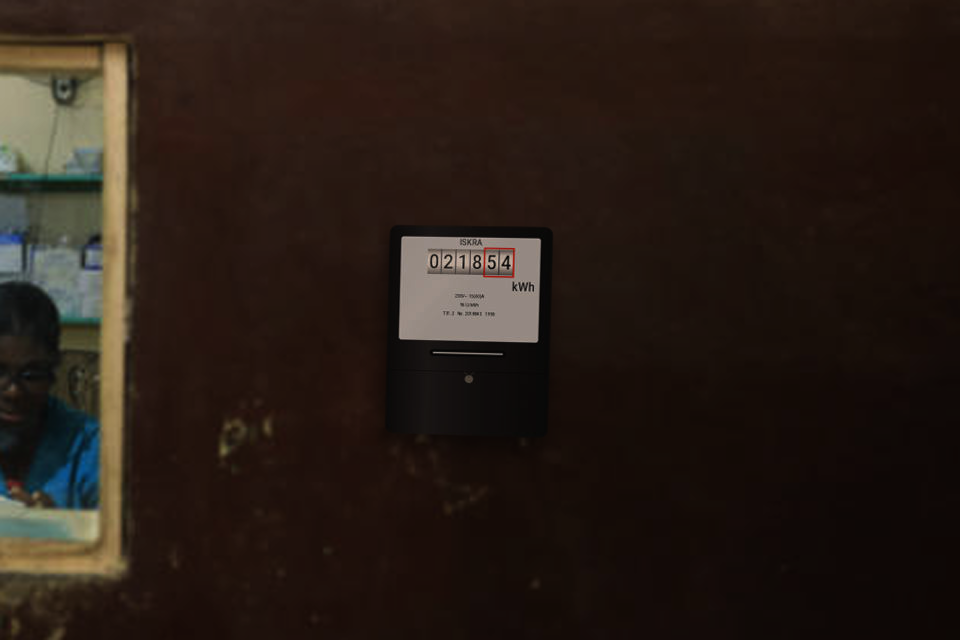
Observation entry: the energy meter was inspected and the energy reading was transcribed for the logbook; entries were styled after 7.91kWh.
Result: 218.54kWh
